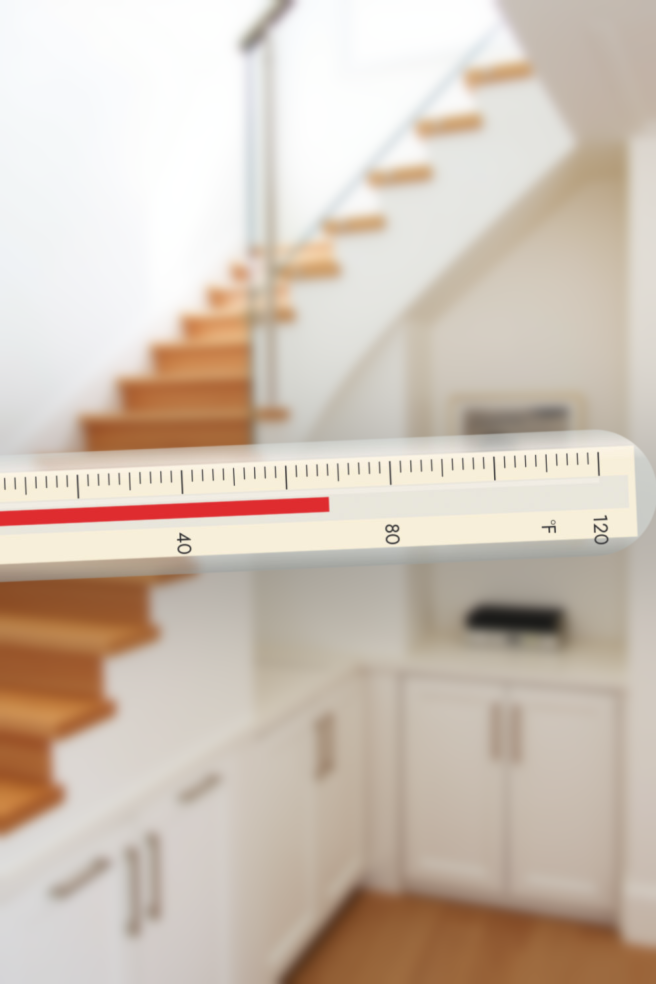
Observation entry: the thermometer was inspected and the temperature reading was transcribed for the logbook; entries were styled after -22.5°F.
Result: 68°F
